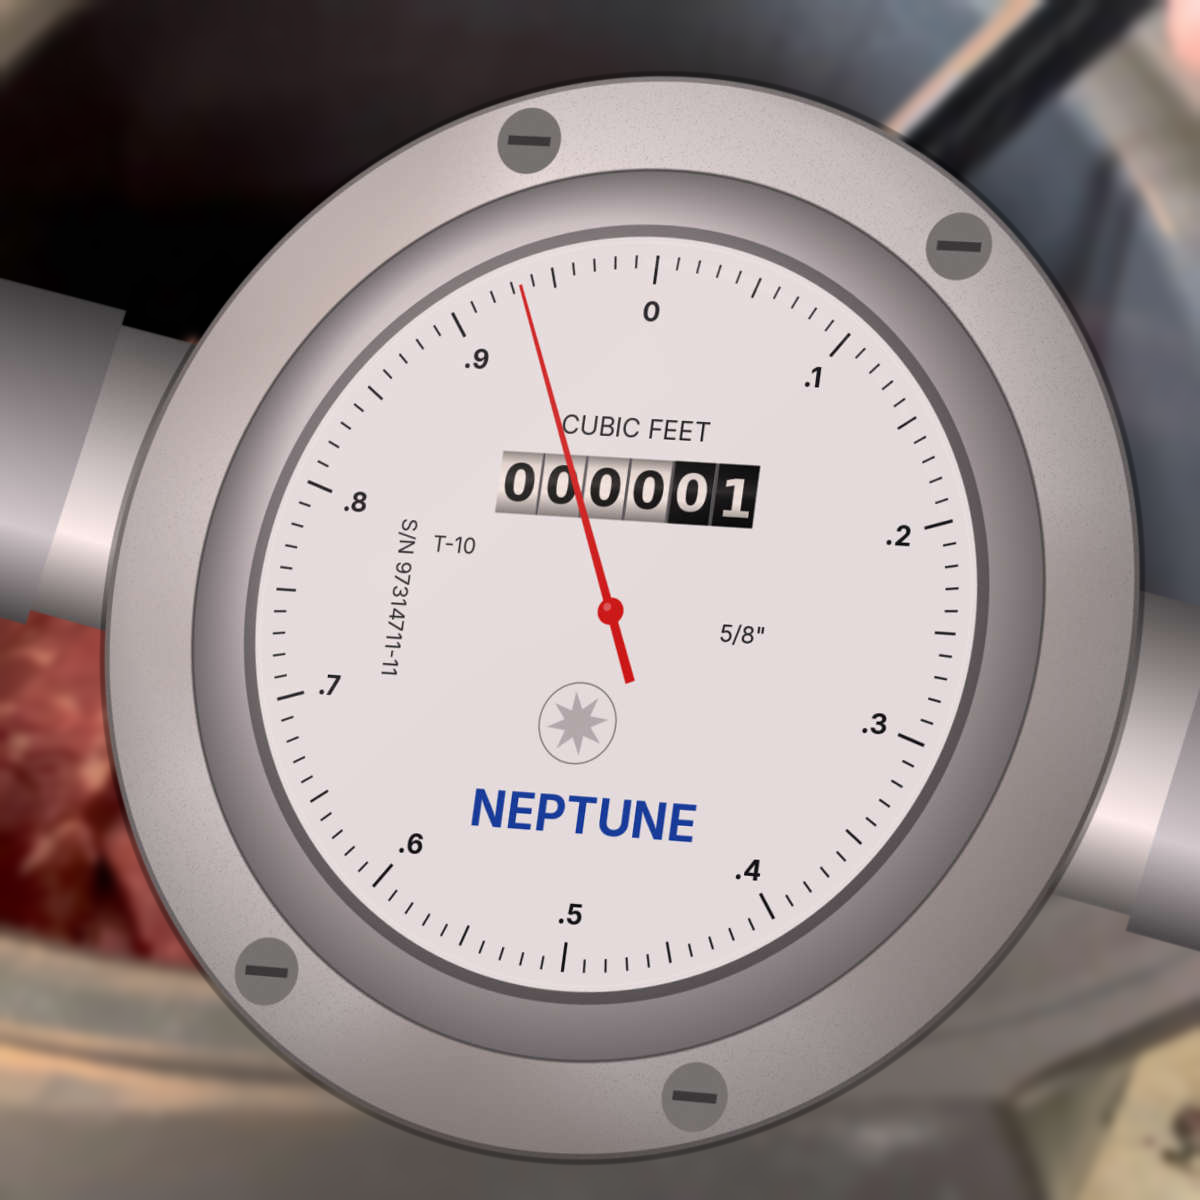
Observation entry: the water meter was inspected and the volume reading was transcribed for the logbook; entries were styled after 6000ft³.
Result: 0.93ft³
